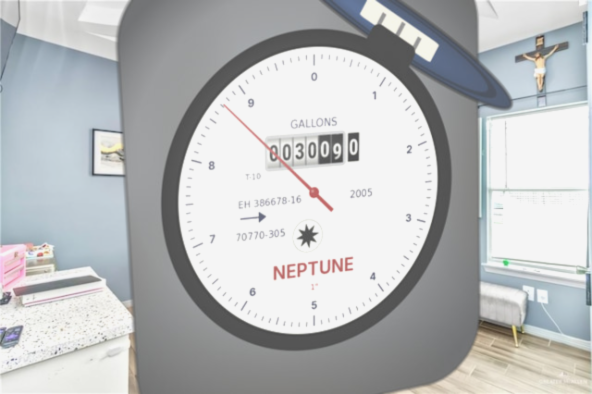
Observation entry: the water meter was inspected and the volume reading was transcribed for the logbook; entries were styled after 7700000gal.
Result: 30088.7gal
